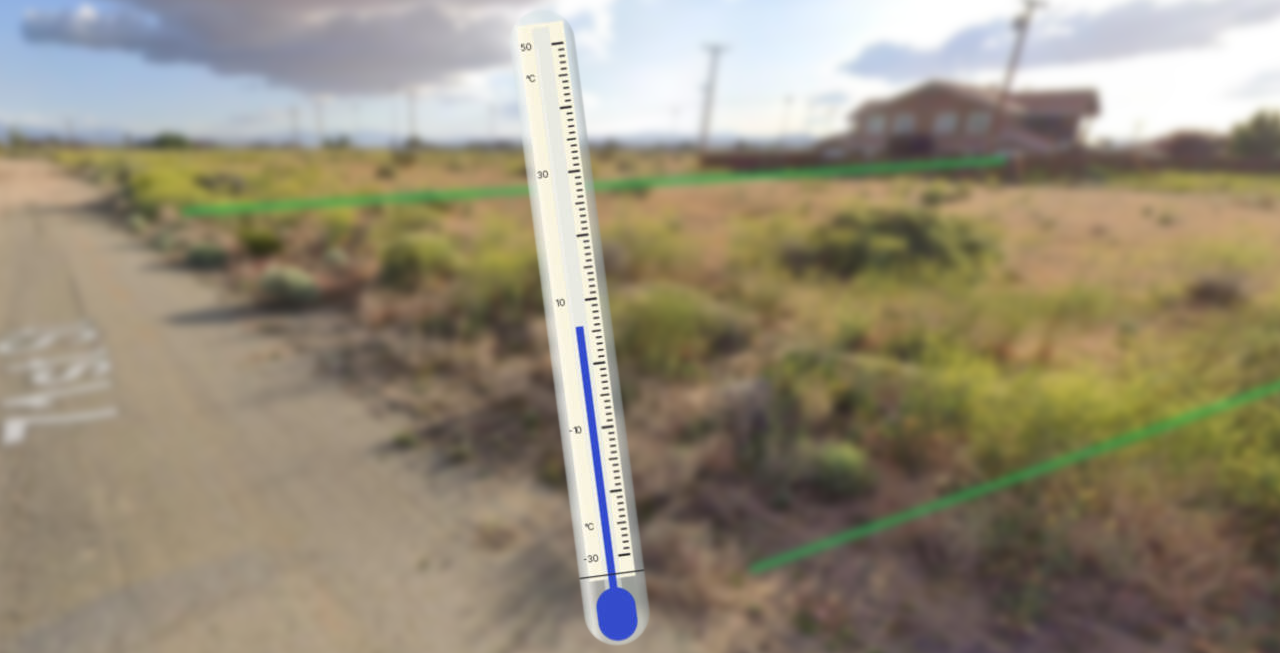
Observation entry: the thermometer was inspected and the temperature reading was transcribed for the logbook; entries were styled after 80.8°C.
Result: 6°C
